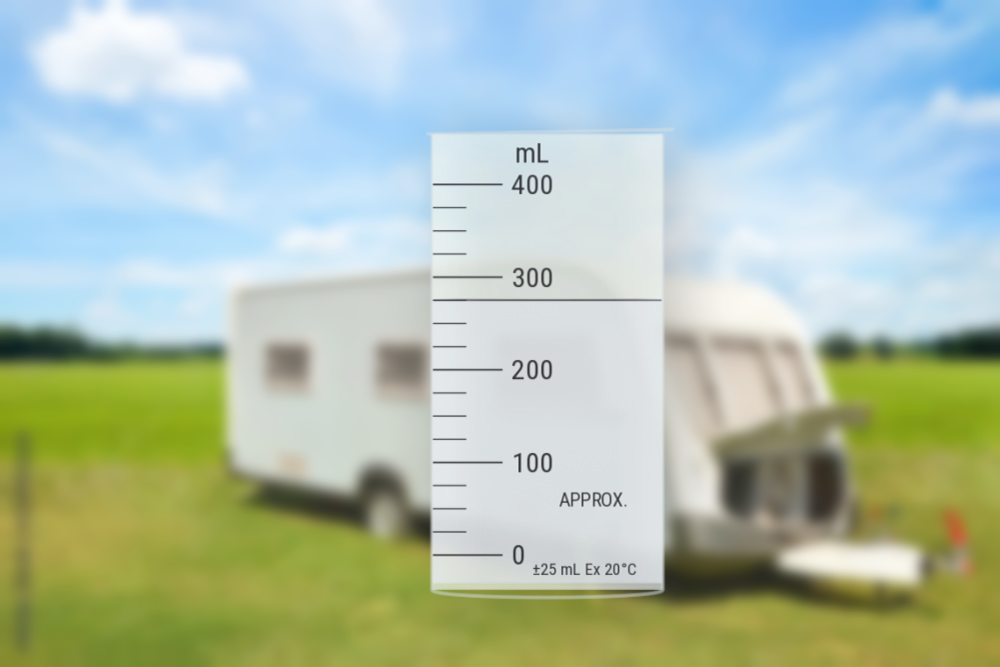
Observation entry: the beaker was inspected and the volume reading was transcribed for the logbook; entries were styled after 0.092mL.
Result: 275mL
